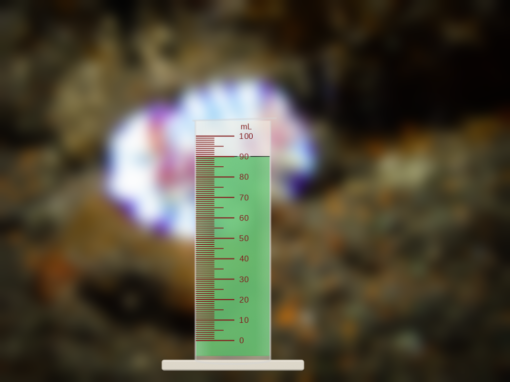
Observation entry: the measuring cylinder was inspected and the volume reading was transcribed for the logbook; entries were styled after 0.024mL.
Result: 90mL
